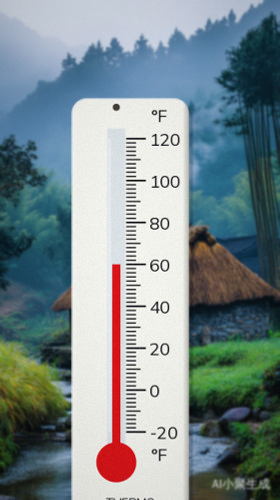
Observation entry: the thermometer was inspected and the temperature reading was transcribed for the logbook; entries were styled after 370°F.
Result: 60°F
